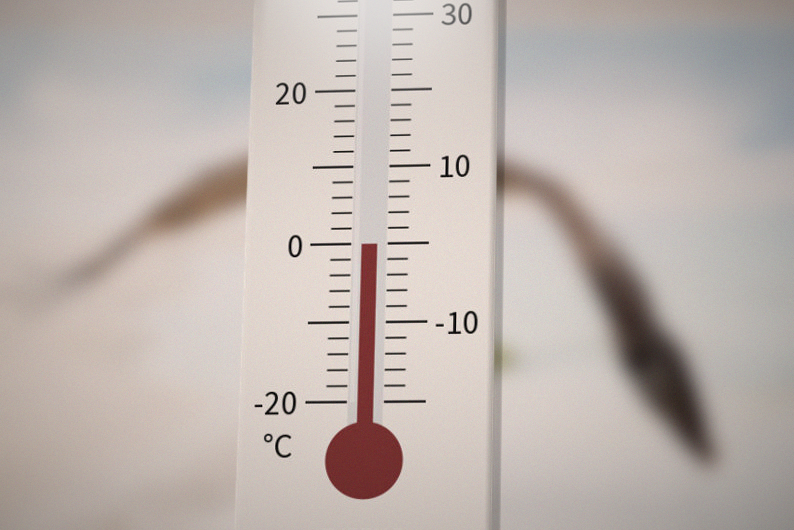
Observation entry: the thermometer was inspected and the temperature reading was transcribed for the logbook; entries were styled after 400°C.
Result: 0°C
